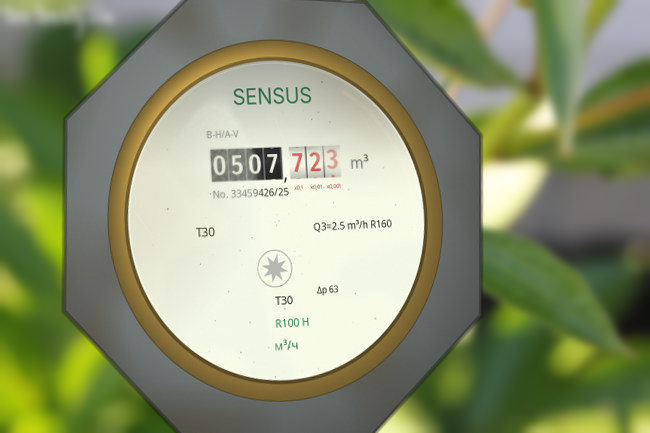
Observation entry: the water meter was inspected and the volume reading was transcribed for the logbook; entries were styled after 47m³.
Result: 507.723m³
